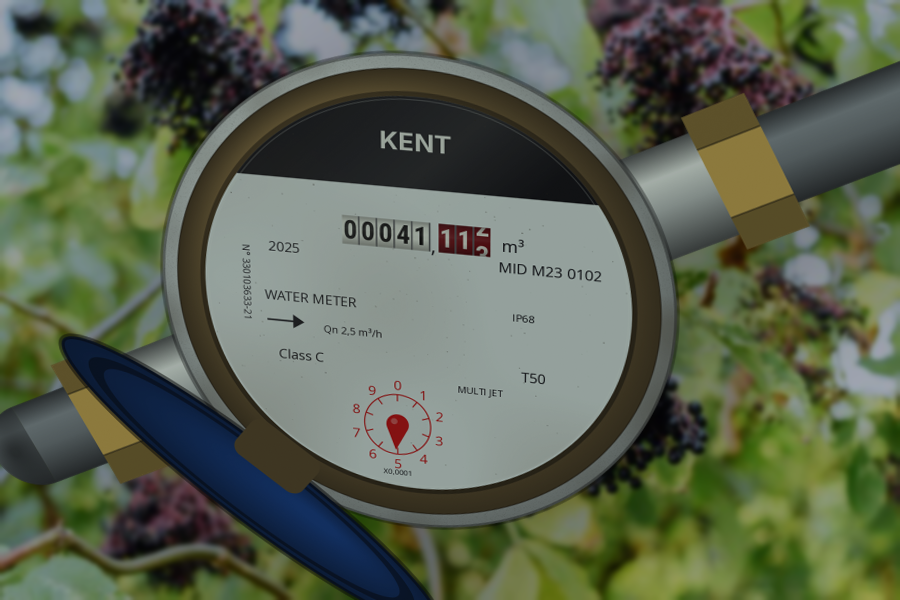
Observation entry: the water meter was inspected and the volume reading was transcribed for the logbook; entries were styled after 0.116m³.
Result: 41.1125m³
